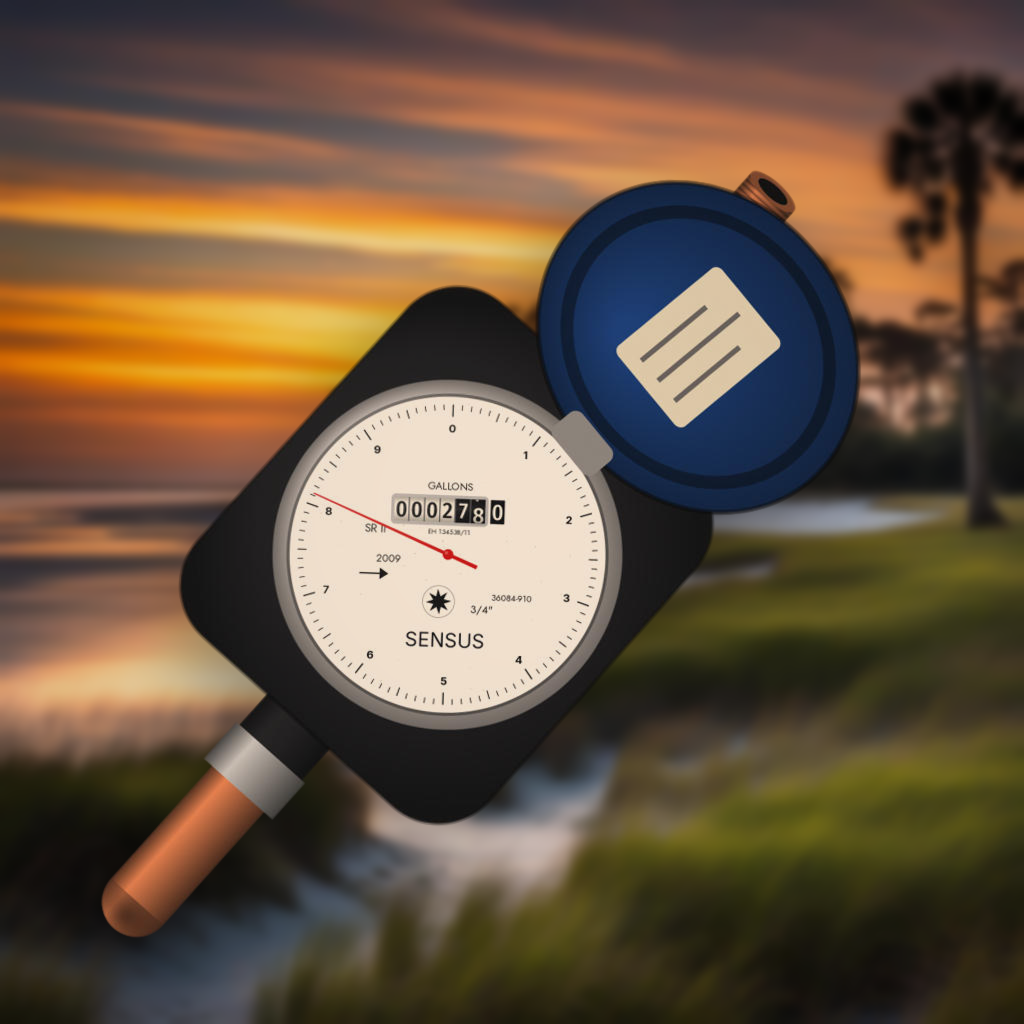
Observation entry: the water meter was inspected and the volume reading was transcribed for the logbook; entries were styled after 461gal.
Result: 2778.1gal
